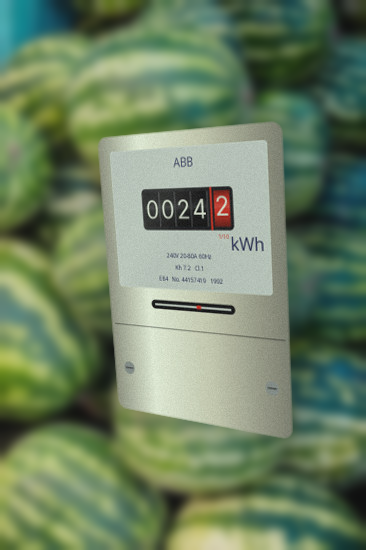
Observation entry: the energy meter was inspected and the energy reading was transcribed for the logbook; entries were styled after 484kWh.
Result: 24.2kWh
